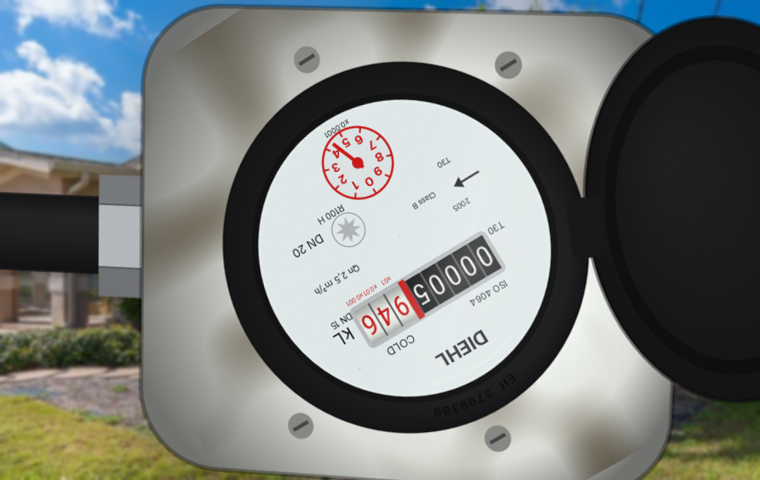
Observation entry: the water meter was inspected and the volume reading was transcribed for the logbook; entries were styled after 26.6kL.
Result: 5.9464kL
